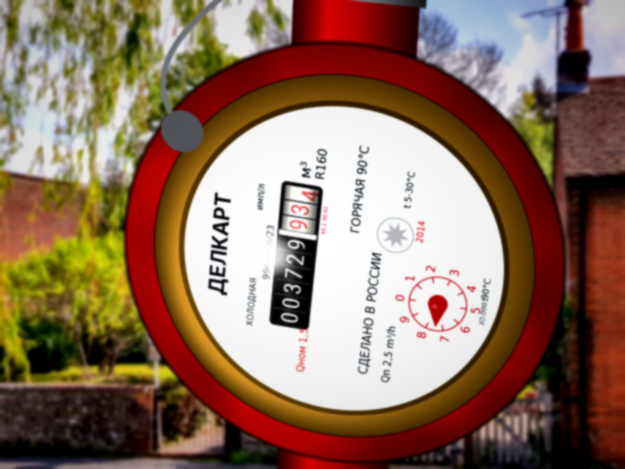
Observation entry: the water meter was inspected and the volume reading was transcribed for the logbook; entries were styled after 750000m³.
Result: 3729.9337m³
